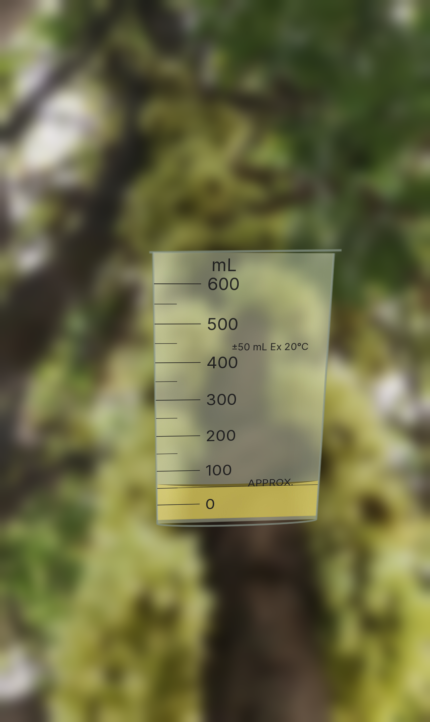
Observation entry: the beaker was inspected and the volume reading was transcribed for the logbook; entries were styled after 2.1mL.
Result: 50mL
